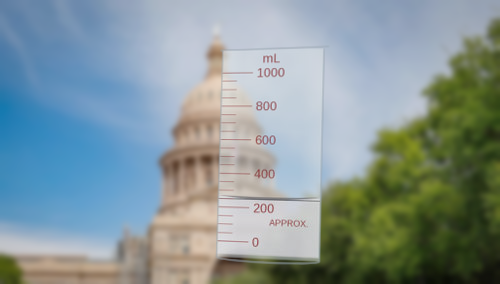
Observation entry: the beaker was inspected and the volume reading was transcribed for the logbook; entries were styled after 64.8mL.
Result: 250mL
